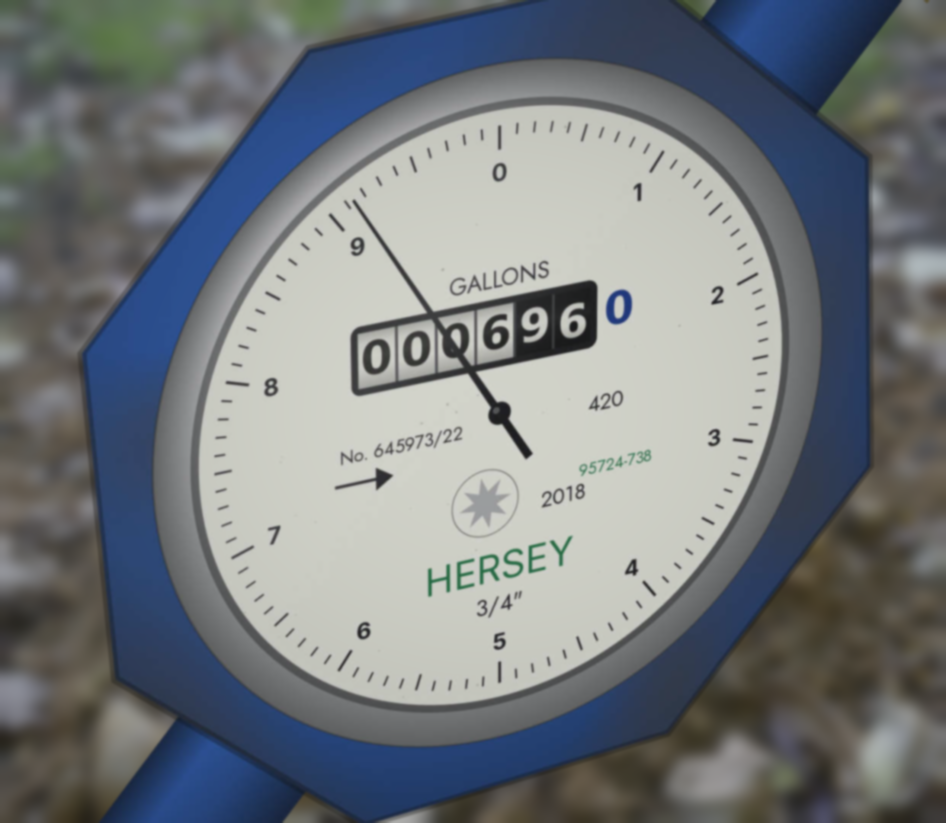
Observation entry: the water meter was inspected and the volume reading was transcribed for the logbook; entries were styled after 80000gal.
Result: 6959.1gal
